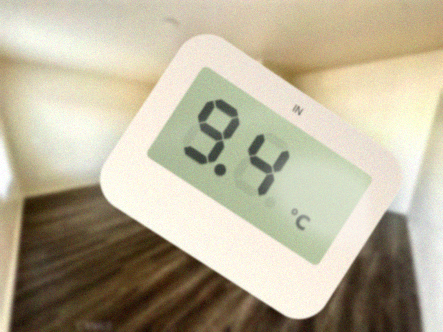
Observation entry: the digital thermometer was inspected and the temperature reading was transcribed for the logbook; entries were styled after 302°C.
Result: 9.4°C
